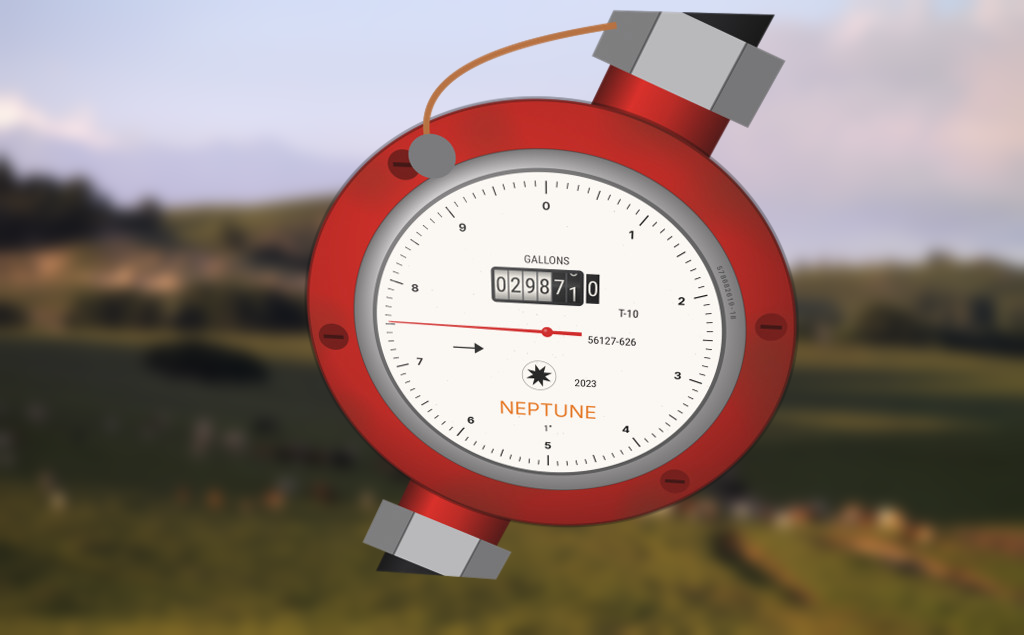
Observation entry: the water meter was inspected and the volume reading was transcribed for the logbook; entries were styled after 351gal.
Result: 298707.5gal
